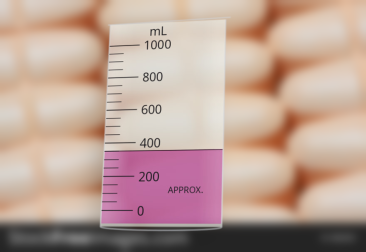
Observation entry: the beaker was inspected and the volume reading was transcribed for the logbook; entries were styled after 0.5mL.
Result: 350mL
